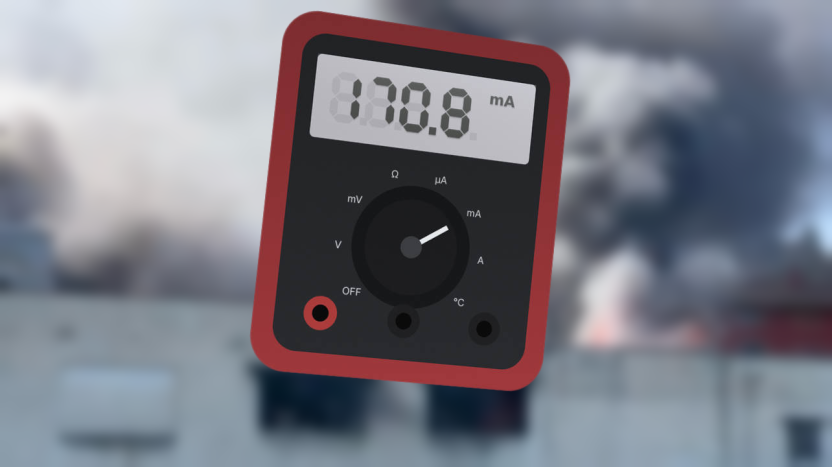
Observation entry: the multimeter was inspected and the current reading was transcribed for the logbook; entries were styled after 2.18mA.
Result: 170.8mA
